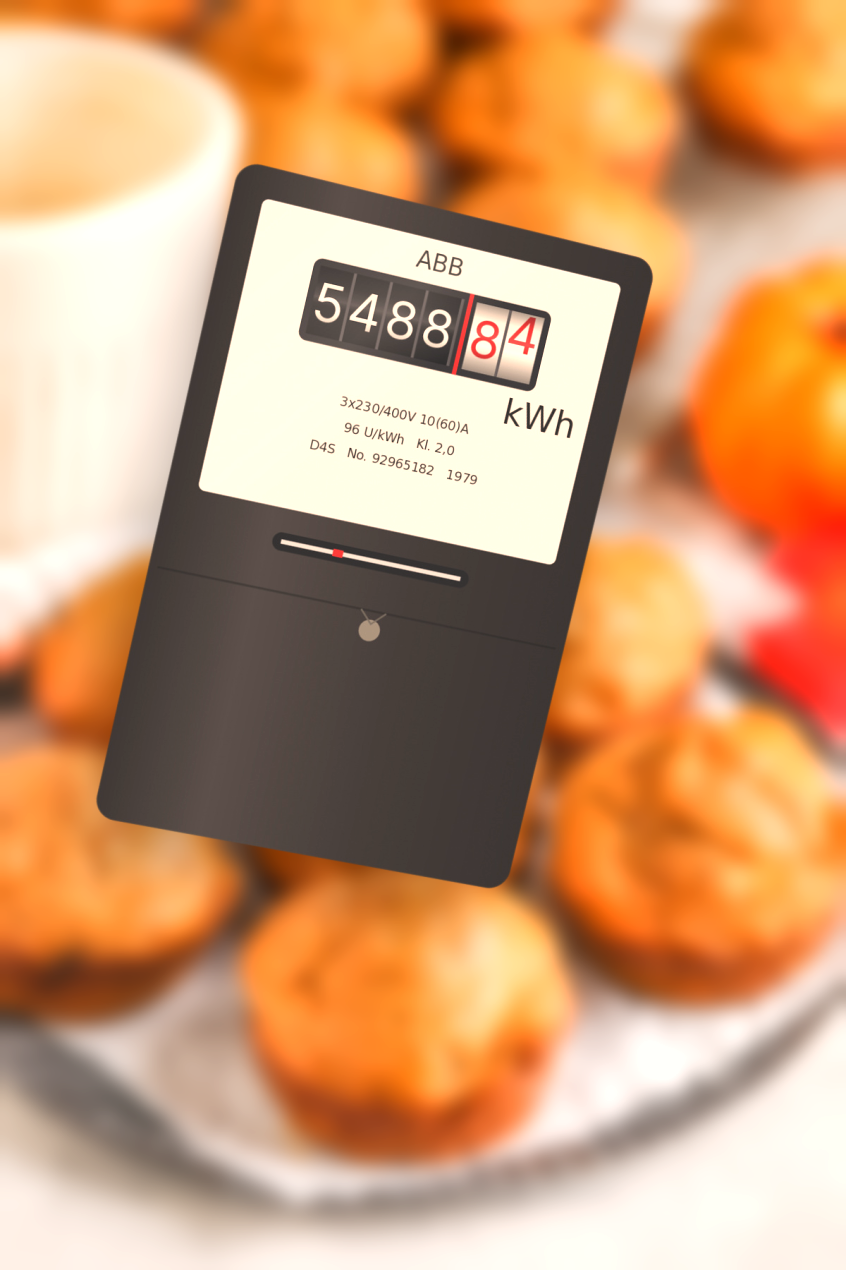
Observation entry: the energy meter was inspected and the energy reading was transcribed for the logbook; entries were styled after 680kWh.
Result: 5488.84kWh
